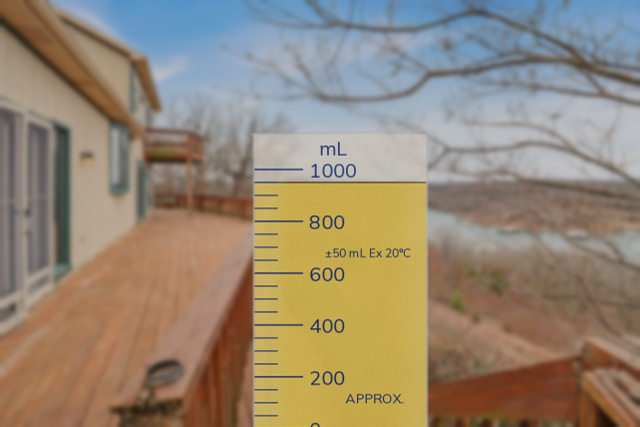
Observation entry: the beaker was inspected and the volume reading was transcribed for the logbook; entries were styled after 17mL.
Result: 950mL
